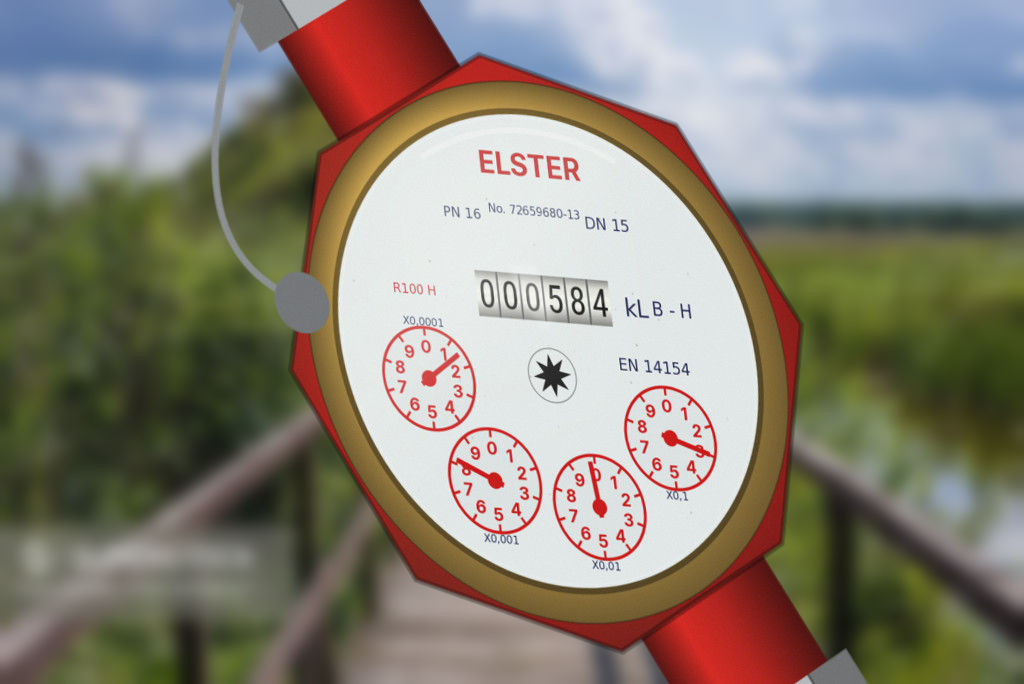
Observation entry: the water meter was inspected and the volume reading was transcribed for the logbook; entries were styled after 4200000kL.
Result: 584.2981kL
